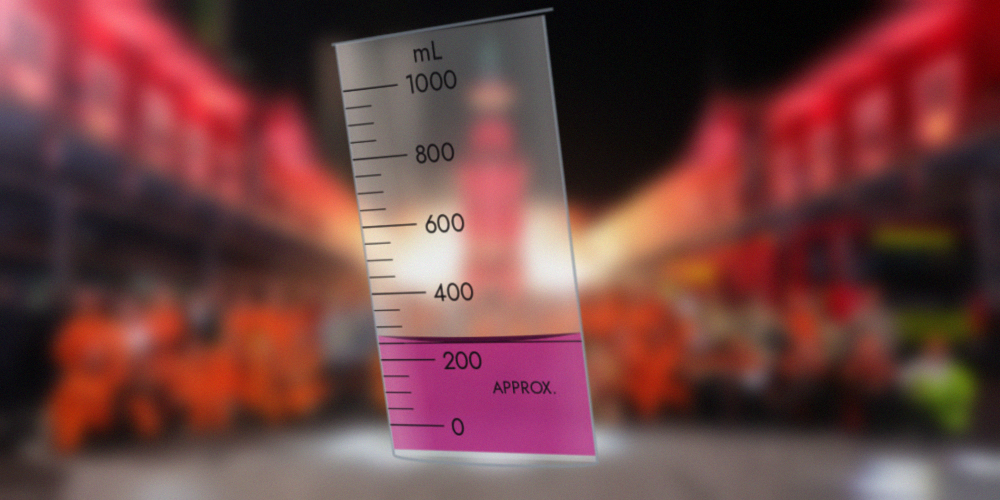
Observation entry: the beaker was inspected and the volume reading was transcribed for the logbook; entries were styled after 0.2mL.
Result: 250mL
